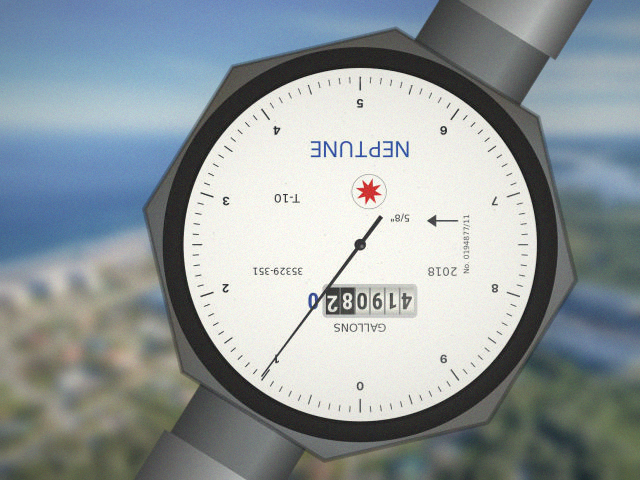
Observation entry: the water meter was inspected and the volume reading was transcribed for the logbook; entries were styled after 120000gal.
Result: 4190821.0gal
